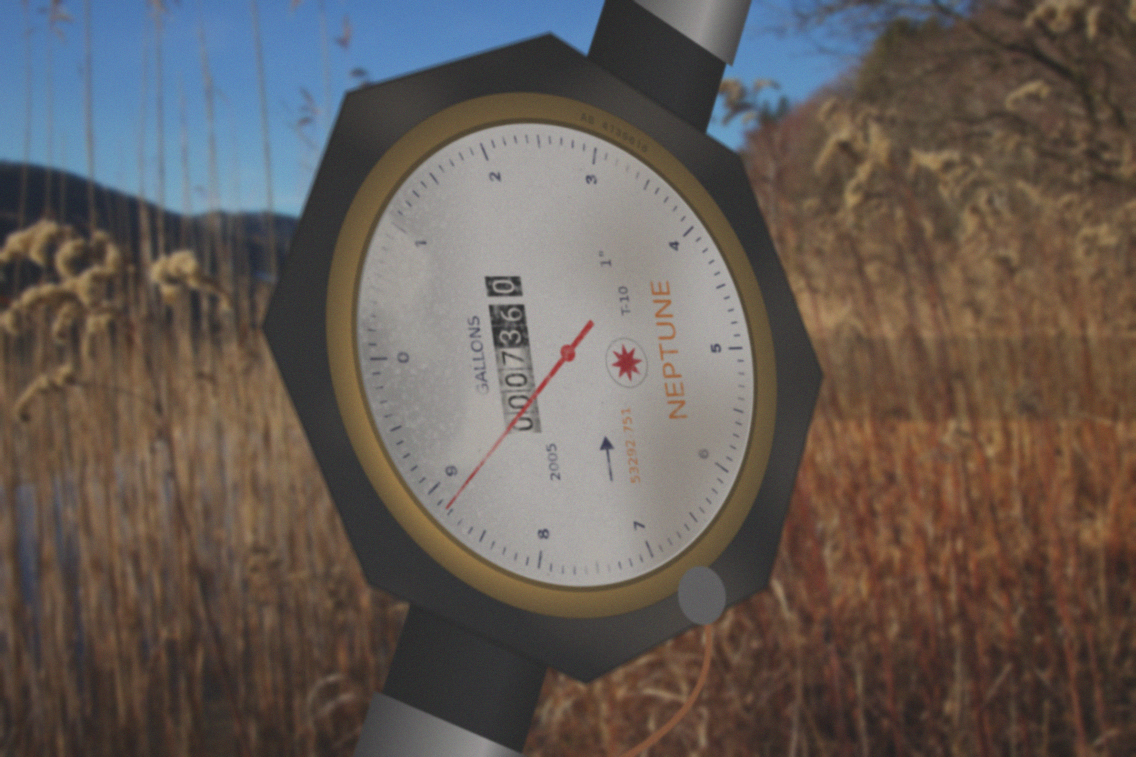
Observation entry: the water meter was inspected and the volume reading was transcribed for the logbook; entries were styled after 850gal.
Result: 7358.8gal
